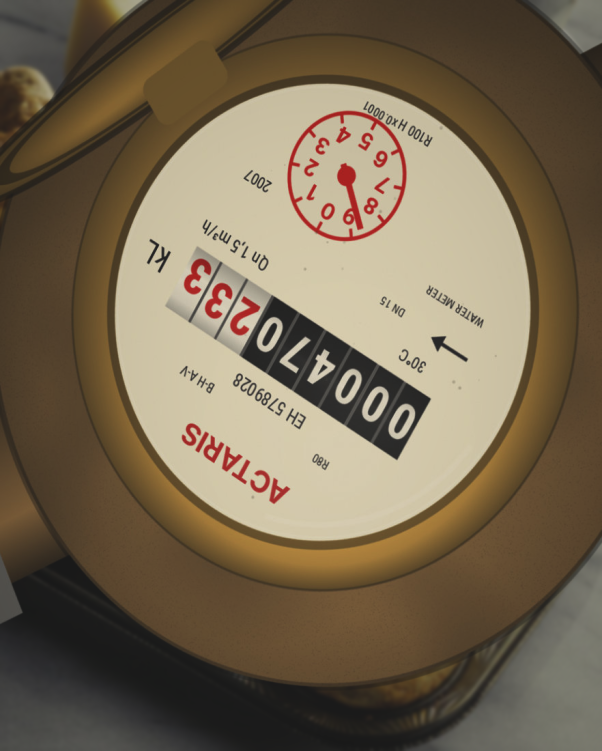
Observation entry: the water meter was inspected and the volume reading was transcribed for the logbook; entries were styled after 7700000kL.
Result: 470.2328kL
